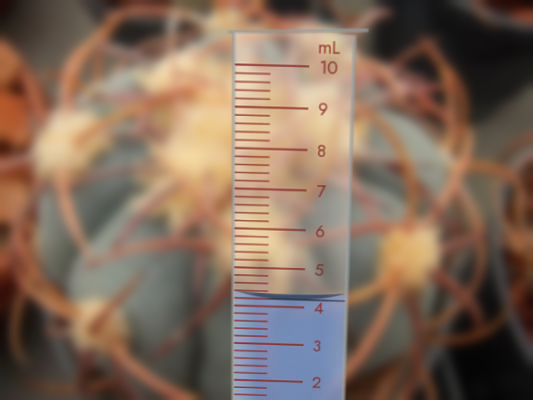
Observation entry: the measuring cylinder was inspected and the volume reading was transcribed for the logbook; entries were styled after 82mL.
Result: 4.2mL
